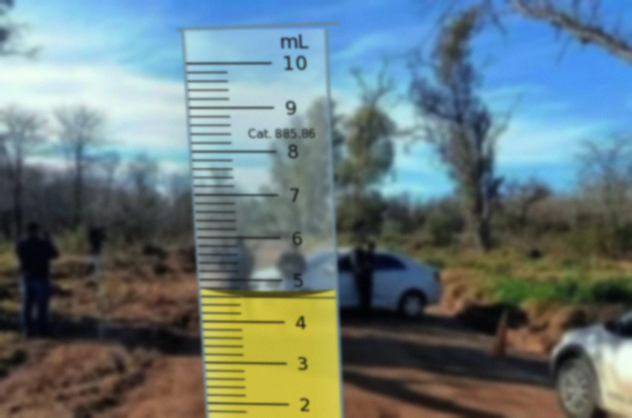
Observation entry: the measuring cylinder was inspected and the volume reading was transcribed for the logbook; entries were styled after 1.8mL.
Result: 4.6mL
